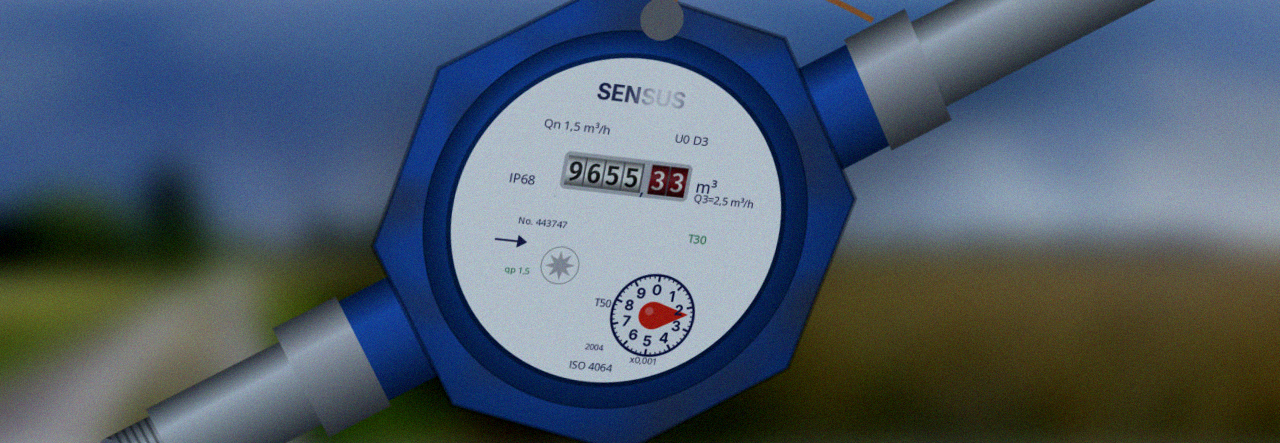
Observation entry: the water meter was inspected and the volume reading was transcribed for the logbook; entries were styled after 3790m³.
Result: 9655.332m³
